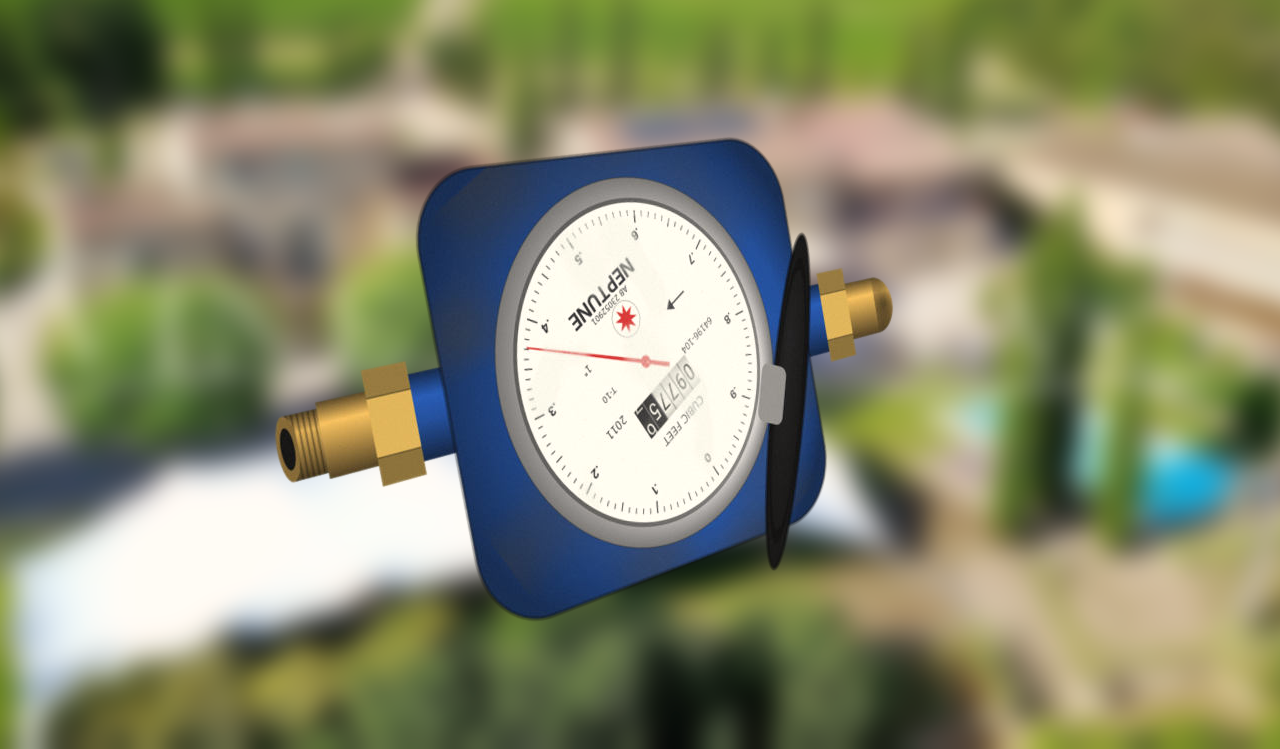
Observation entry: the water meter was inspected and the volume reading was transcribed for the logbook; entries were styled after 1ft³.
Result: 97756.37ft³
